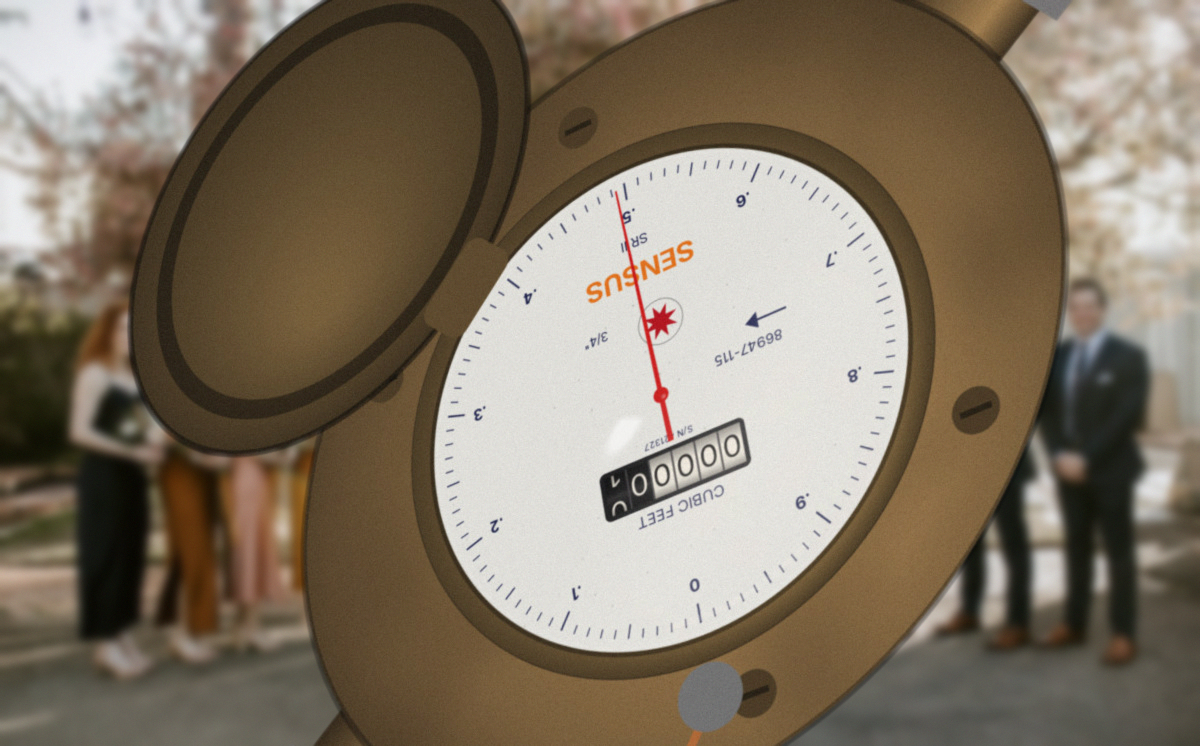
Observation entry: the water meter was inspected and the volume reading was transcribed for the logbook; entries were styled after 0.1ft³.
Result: 0.49ft³
